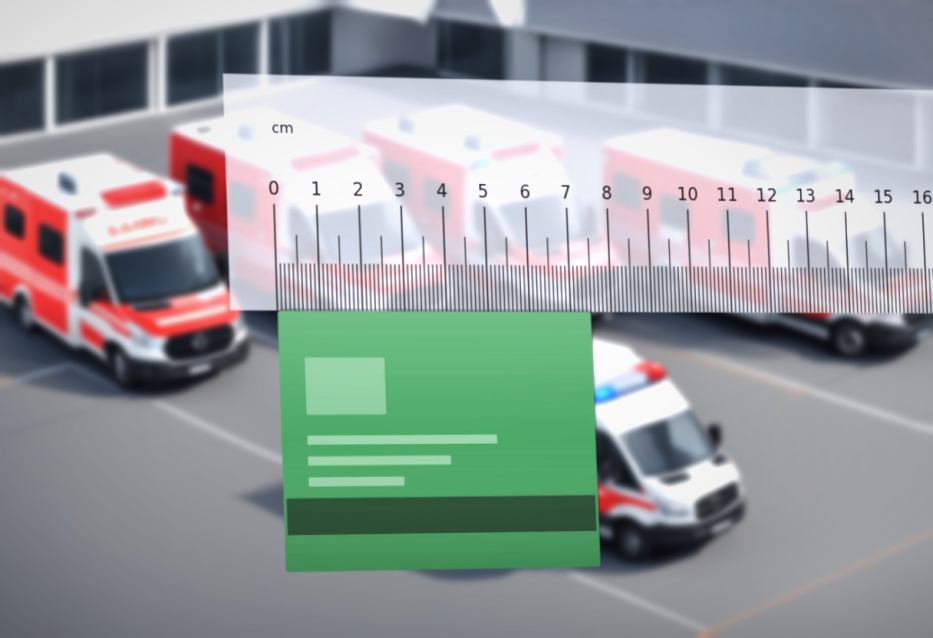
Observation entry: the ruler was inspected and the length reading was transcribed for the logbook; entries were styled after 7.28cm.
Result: 7.5cm
